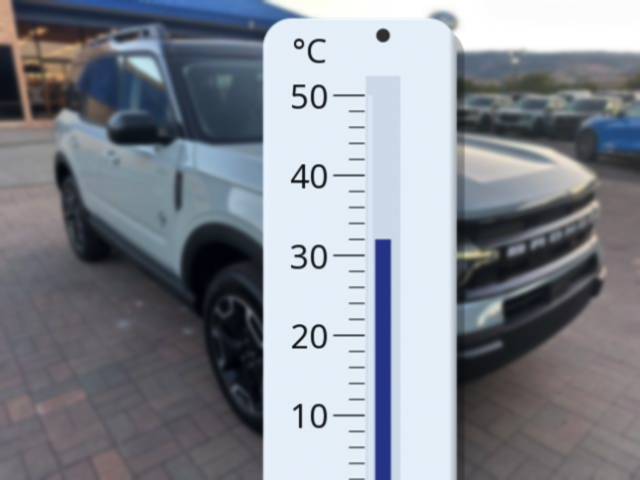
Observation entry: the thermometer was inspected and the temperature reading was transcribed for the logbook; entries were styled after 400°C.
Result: 32°C
